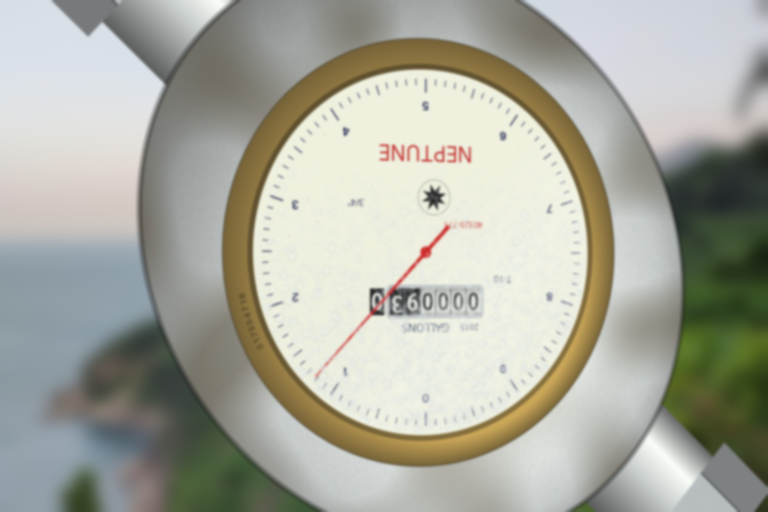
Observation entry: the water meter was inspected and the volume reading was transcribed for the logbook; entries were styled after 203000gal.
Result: 931.2gal
